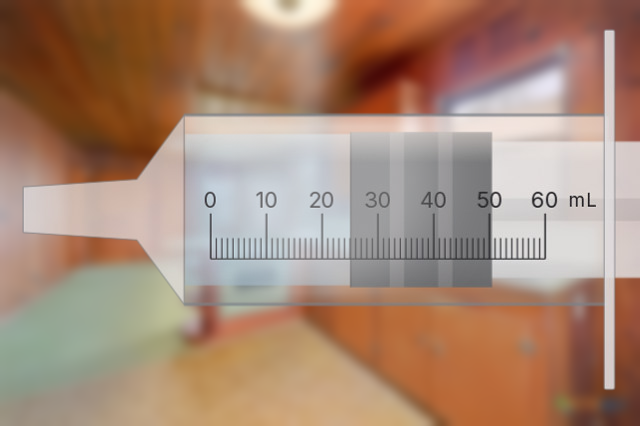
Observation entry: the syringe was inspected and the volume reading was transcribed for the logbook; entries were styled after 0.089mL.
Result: 25mL
